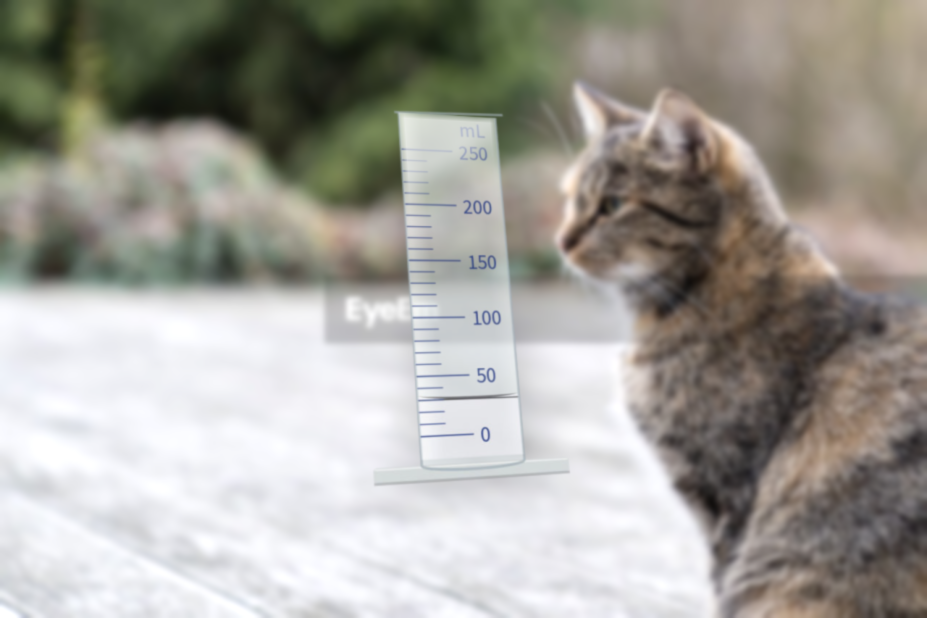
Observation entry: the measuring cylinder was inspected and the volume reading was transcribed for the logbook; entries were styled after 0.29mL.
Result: 30mL
